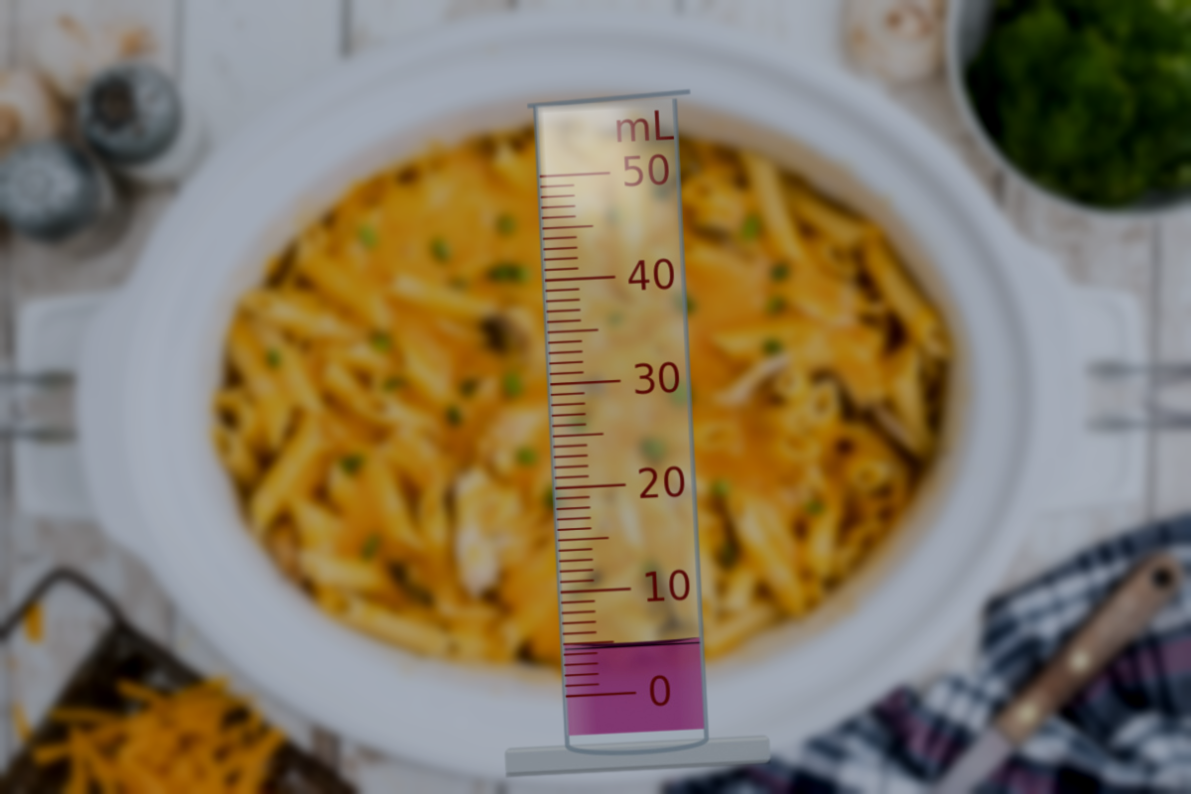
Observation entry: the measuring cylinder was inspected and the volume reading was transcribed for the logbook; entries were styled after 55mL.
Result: 4.5mL
